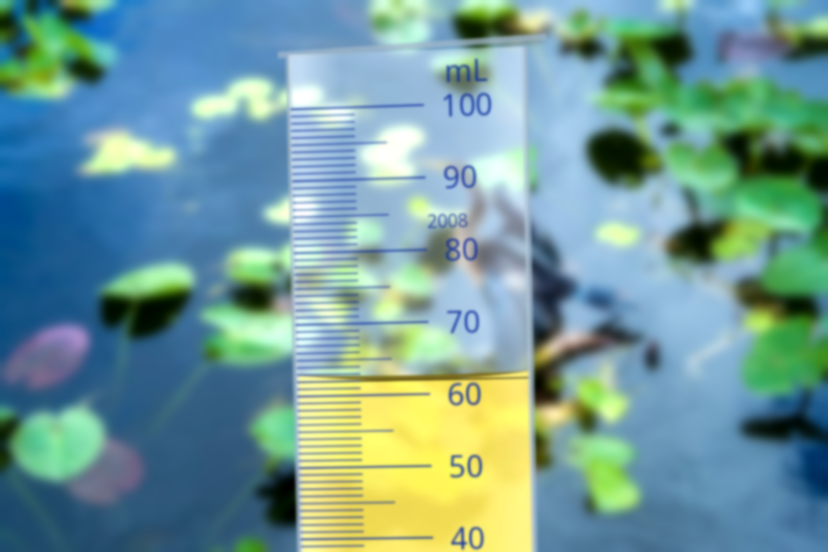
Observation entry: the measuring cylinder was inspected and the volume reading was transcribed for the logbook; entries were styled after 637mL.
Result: 62mL
